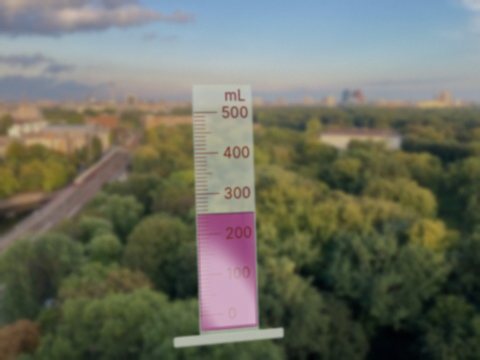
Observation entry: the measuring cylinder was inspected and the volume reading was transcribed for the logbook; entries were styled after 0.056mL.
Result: 250mL
